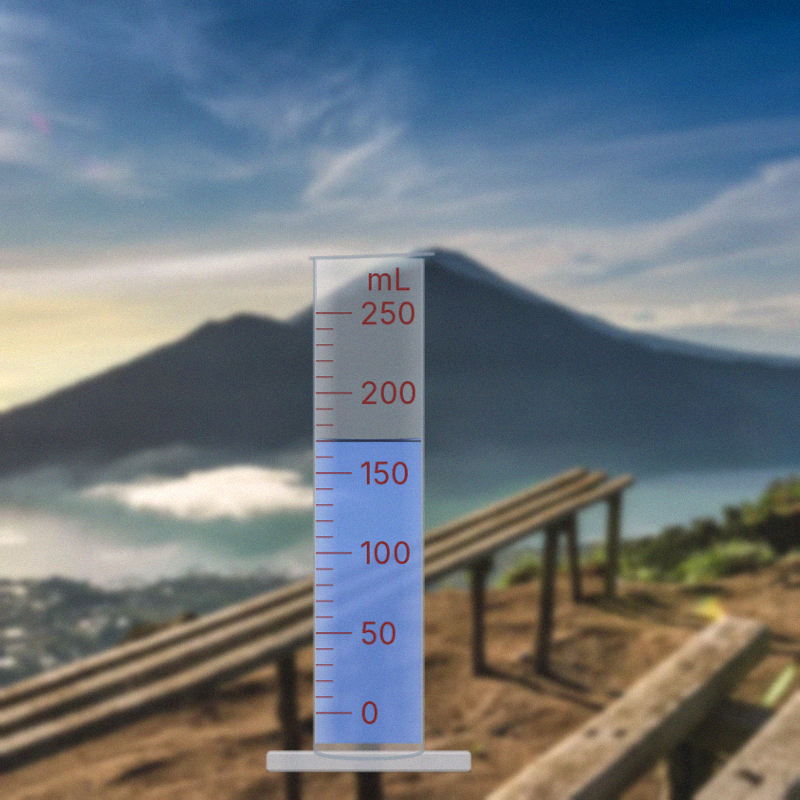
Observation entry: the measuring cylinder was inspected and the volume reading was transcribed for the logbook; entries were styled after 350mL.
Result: 170mL
